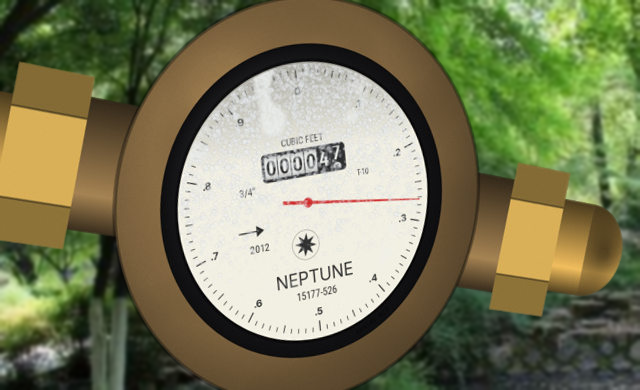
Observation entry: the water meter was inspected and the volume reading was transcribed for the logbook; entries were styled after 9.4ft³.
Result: 47.27ft³
